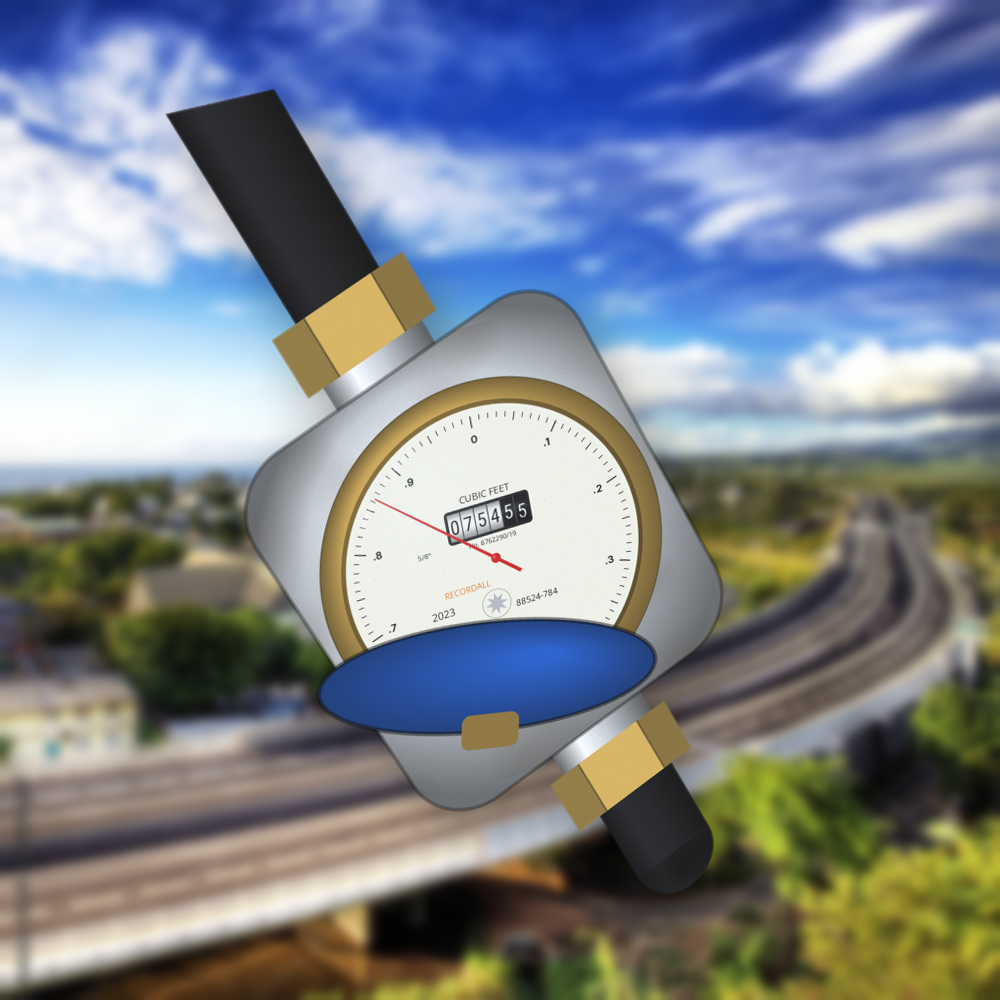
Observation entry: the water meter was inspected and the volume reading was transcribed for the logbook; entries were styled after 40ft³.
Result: 75454.86ft³
